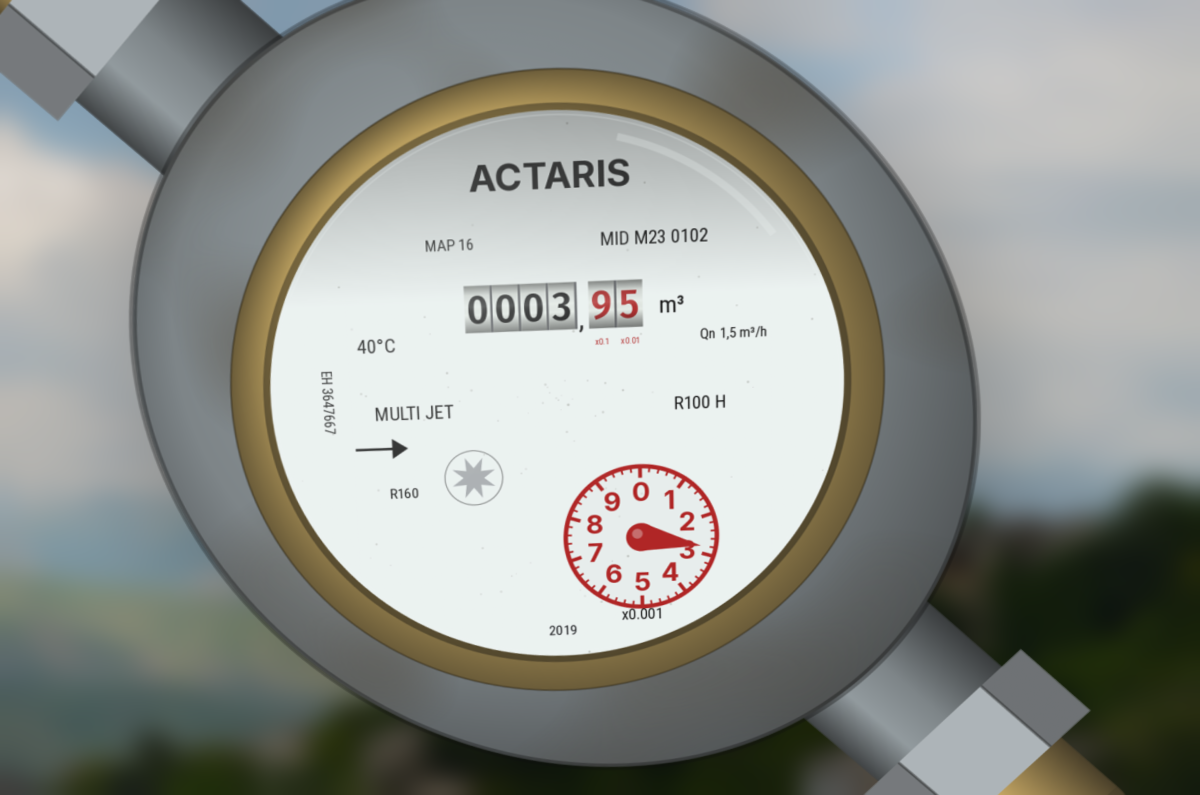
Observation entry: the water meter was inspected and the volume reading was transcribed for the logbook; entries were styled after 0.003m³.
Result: 3.952m³
